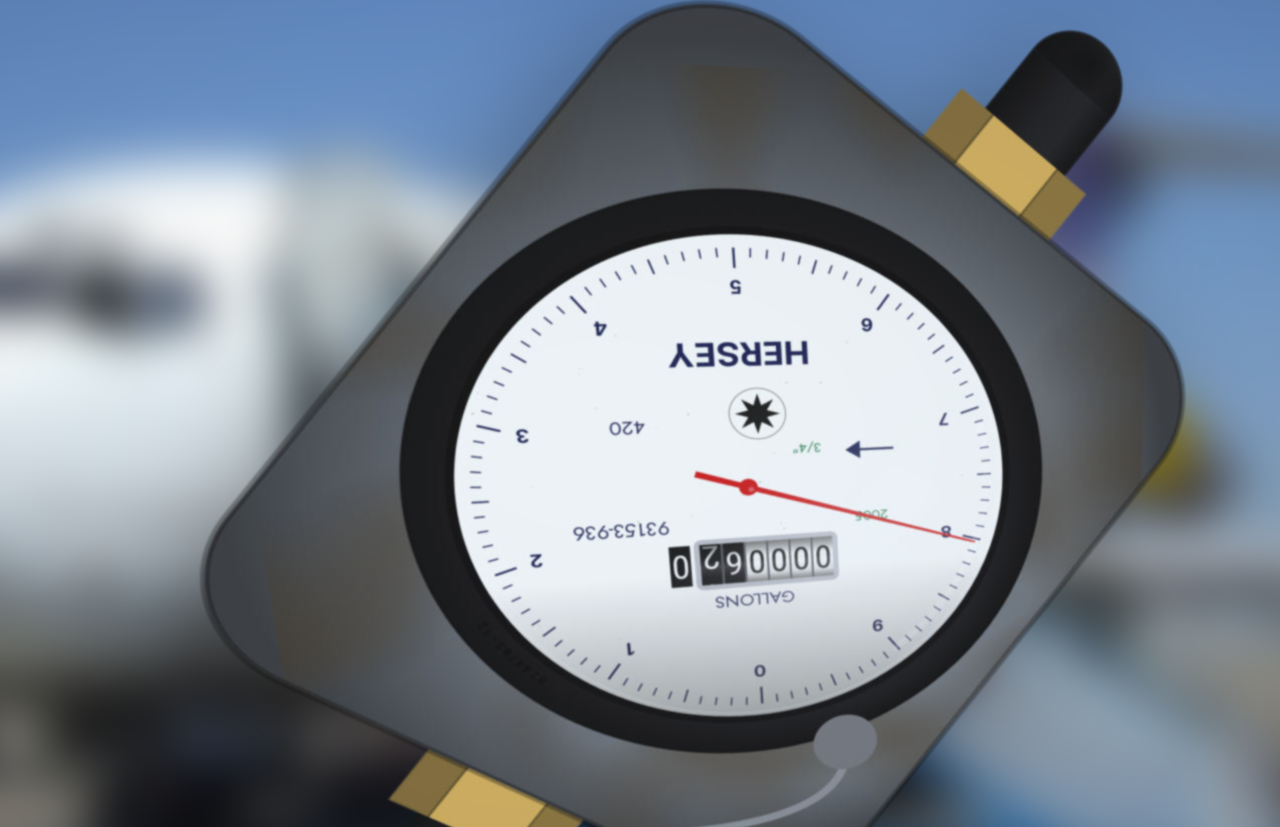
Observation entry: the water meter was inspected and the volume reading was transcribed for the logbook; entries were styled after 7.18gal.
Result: 618.0gal
